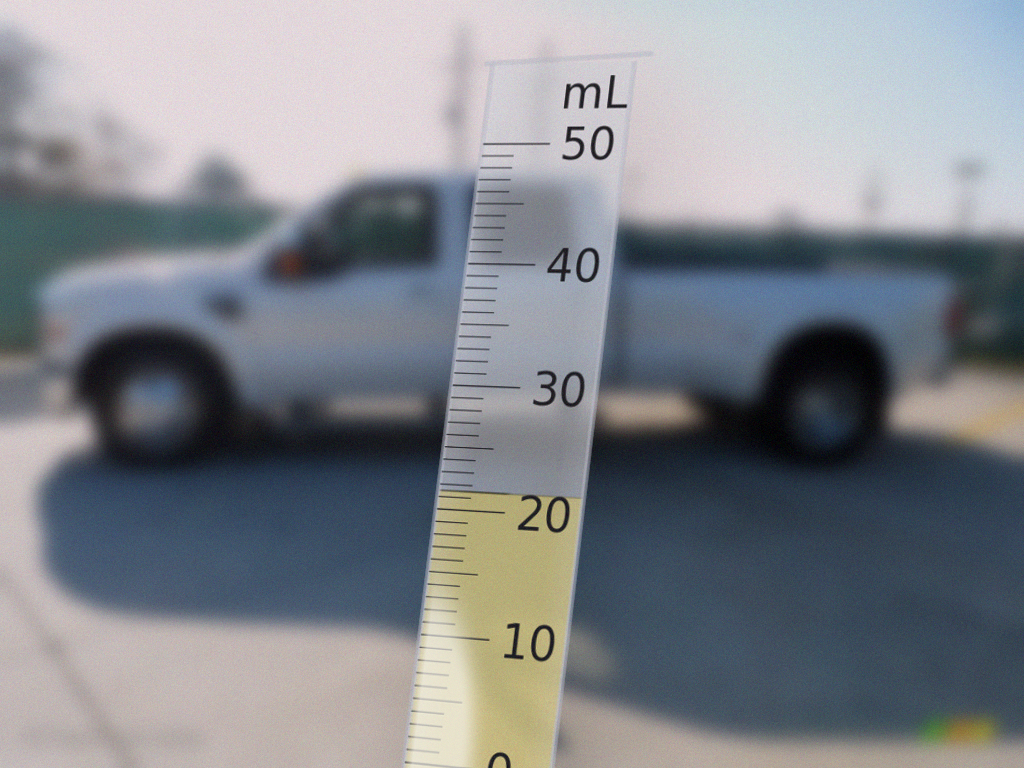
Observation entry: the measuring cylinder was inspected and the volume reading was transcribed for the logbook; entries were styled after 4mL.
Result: 21.5mL
